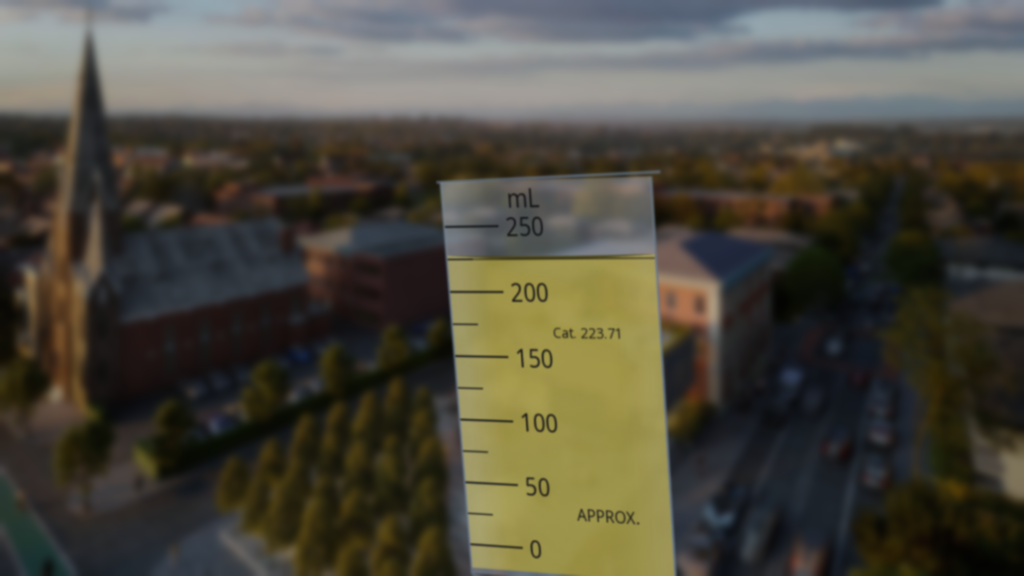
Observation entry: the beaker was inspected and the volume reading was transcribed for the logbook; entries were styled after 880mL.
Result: 225mL
